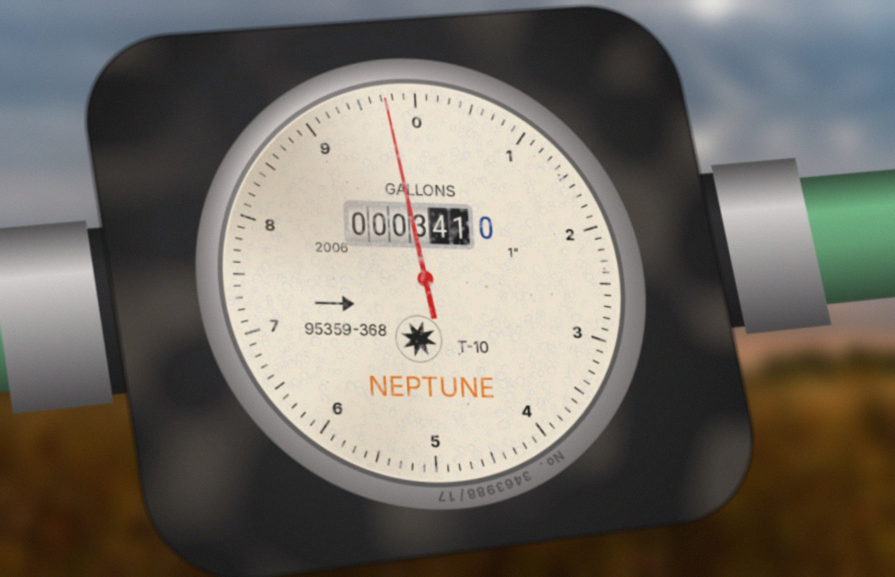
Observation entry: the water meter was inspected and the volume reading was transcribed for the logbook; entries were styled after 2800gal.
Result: 3409.7gal
